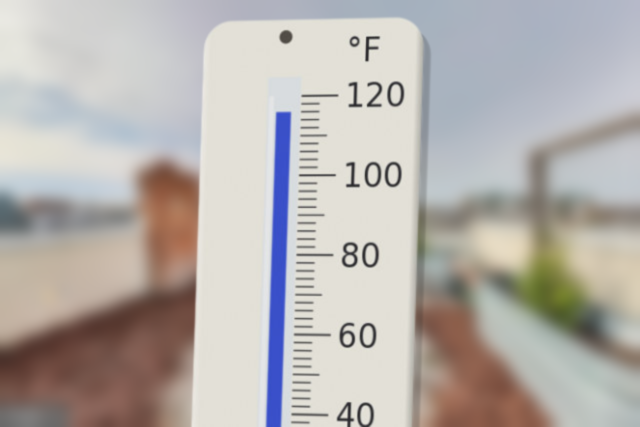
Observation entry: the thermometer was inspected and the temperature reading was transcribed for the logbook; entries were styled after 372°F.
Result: 116°F
